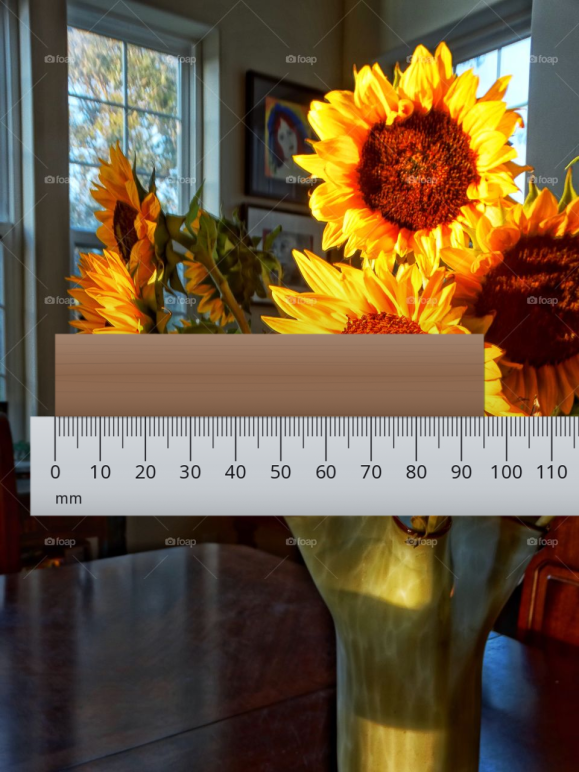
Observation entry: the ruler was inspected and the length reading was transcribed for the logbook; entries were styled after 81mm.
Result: 95mm
